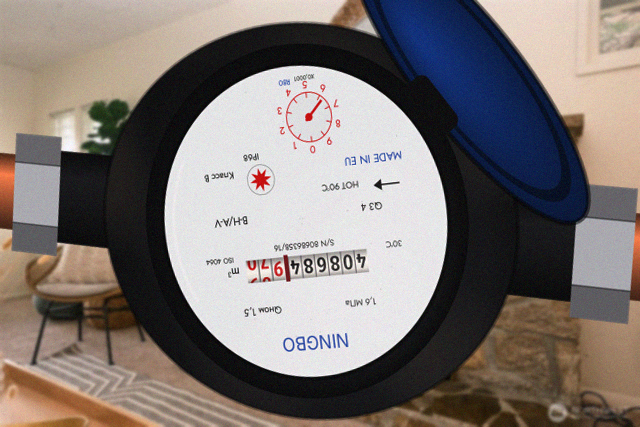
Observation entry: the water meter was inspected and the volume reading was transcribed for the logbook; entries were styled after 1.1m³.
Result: 408684.9696m³
